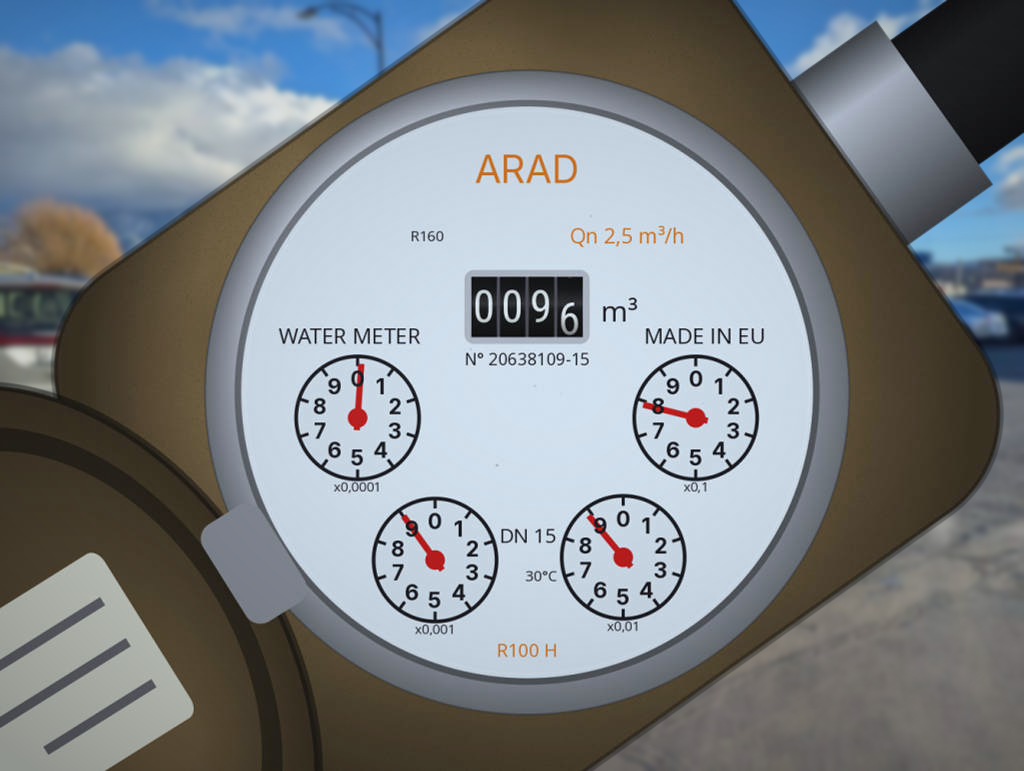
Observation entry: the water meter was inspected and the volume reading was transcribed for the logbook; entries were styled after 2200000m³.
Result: 95.7890m³
